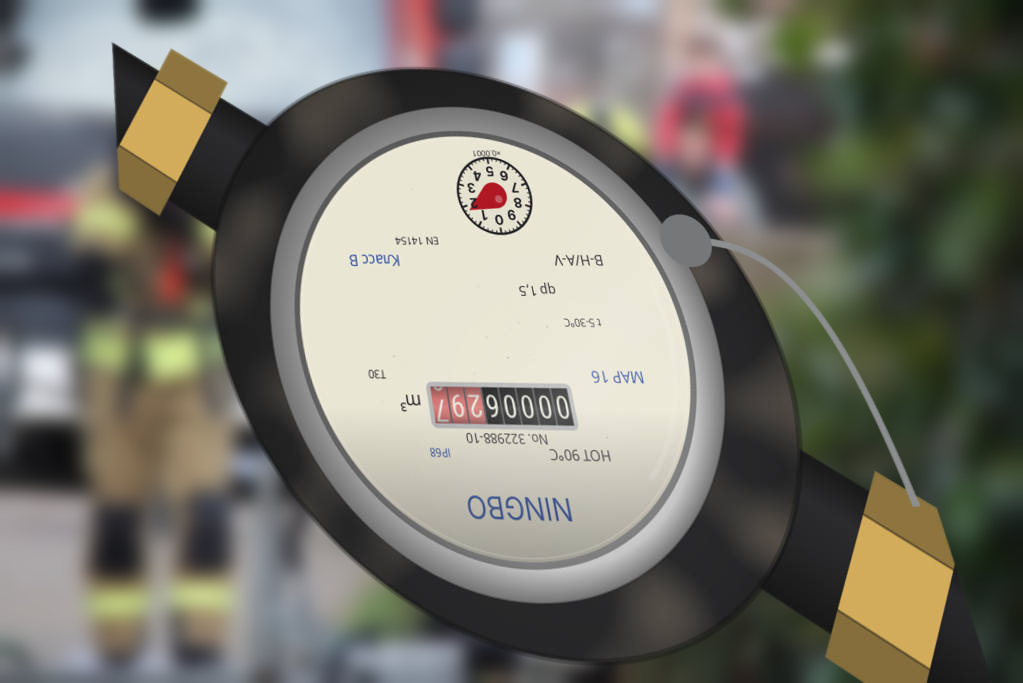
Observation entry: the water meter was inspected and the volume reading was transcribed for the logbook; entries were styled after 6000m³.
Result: 6.2971m³
